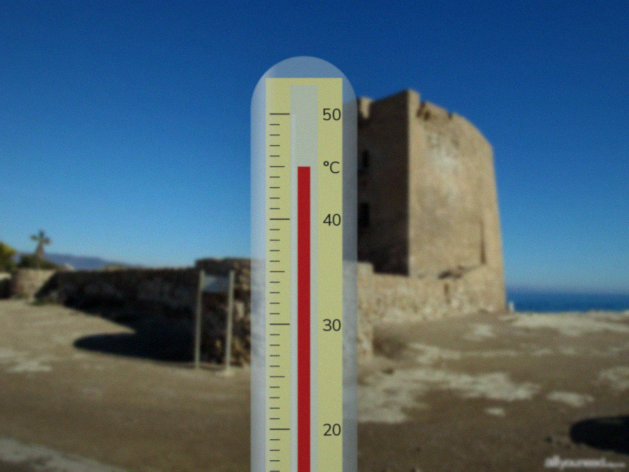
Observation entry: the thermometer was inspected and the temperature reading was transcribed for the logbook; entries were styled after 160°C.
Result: 45°C
